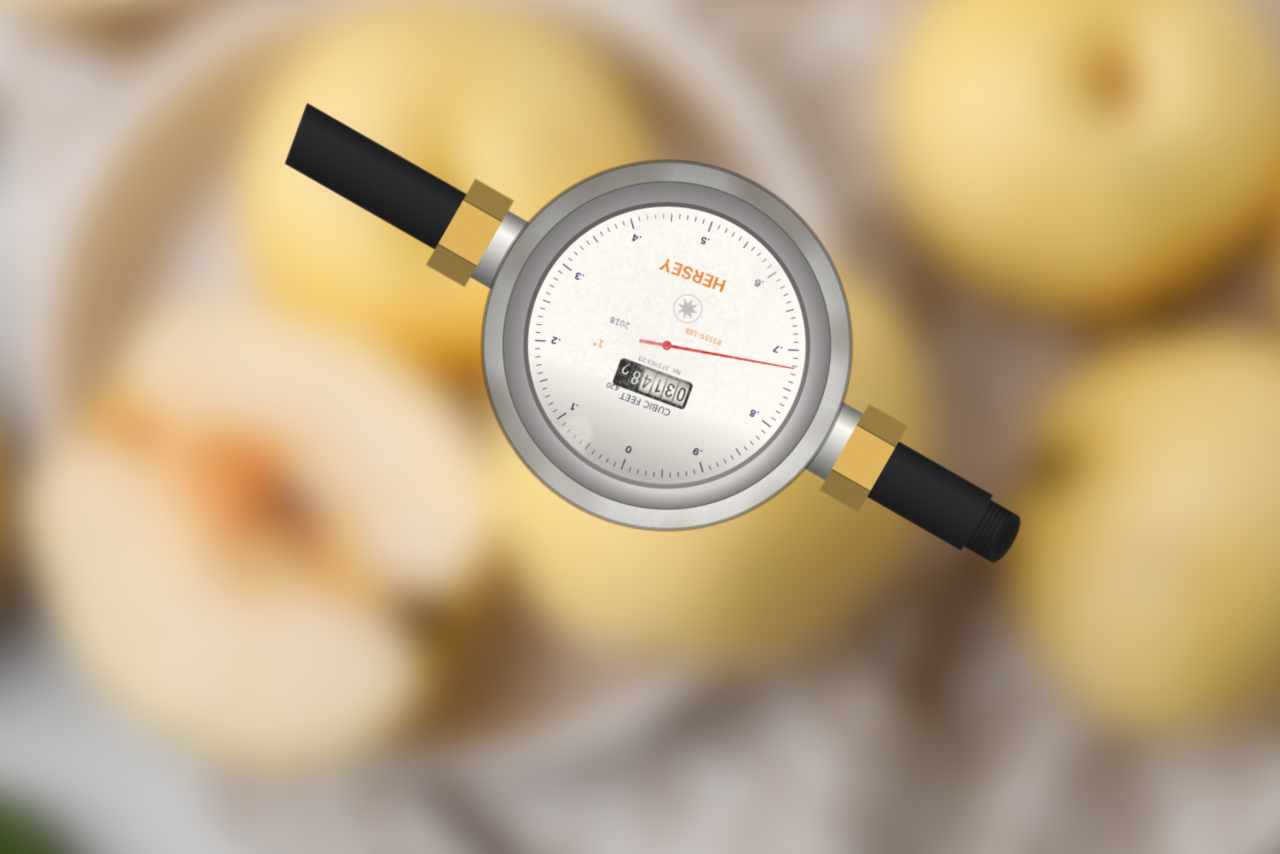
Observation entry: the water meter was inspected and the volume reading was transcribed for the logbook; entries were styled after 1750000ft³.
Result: 31481.72ft³
